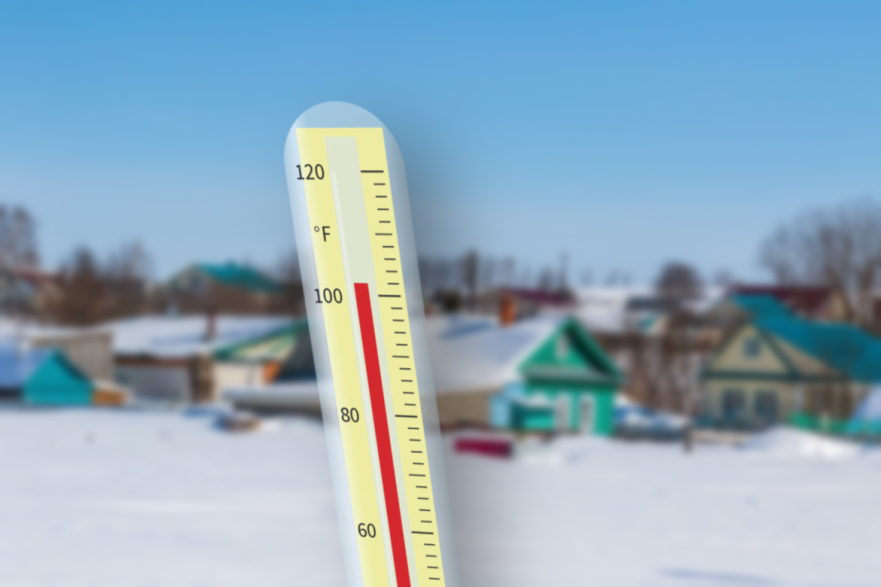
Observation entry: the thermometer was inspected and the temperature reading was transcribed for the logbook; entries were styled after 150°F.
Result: 102°F
